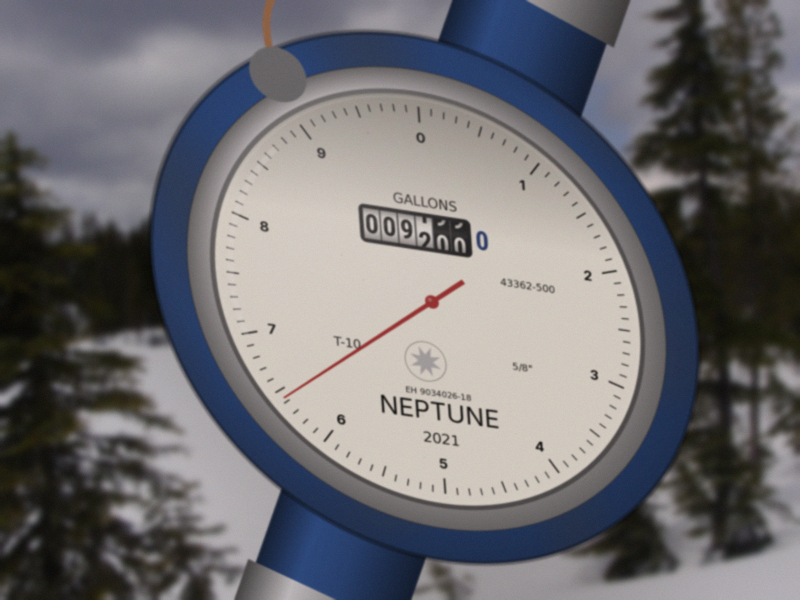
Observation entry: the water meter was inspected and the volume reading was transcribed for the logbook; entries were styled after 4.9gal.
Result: 91996.4gal
